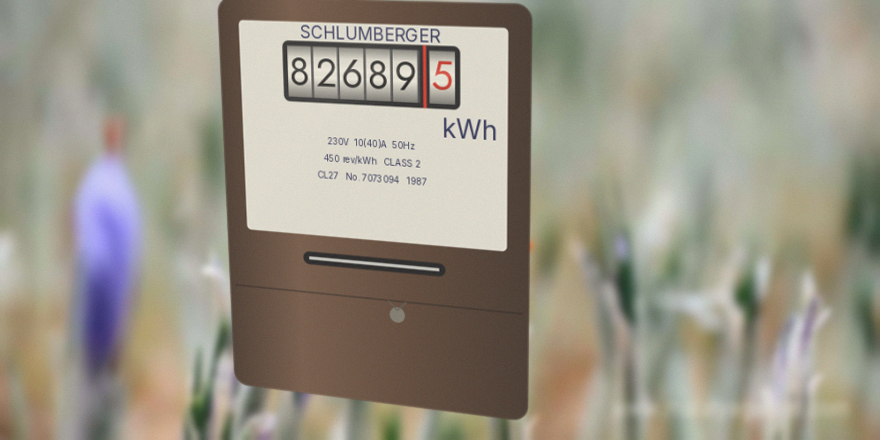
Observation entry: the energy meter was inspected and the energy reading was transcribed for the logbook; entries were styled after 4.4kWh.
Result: 82689.5kWh
